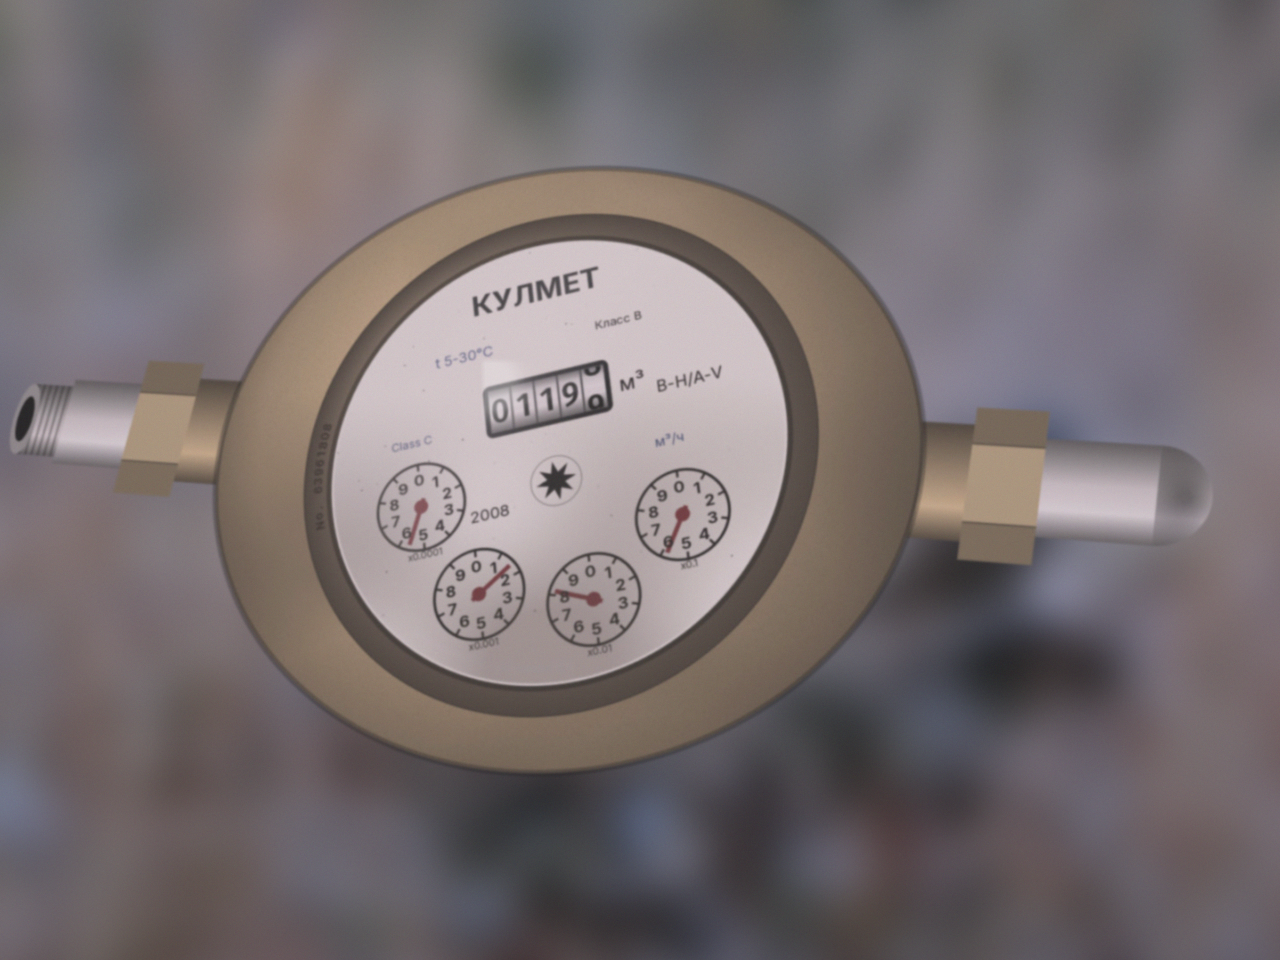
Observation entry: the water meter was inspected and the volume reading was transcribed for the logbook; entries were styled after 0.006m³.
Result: 1198.5815m³
